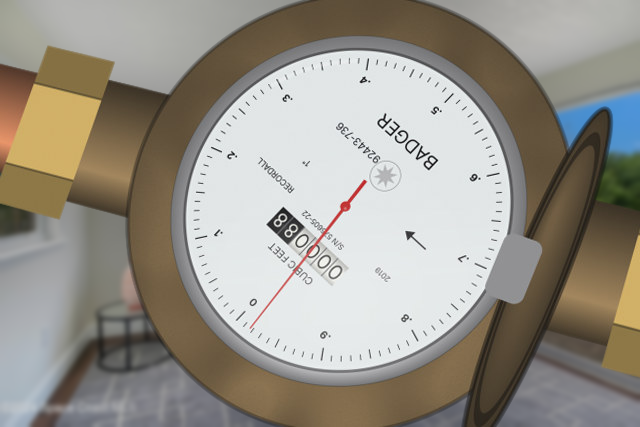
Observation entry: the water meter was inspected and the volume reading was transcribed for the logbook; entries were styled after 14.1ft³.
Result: 87.98ft³
